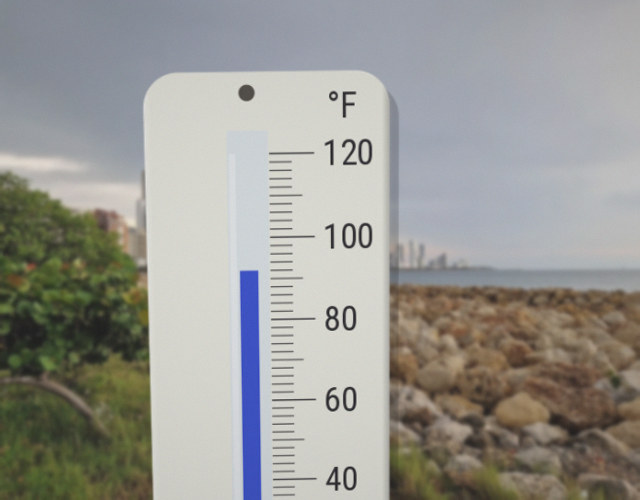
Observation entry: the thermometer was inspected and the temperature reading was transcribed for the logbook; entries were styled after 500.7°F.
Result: 92°F
